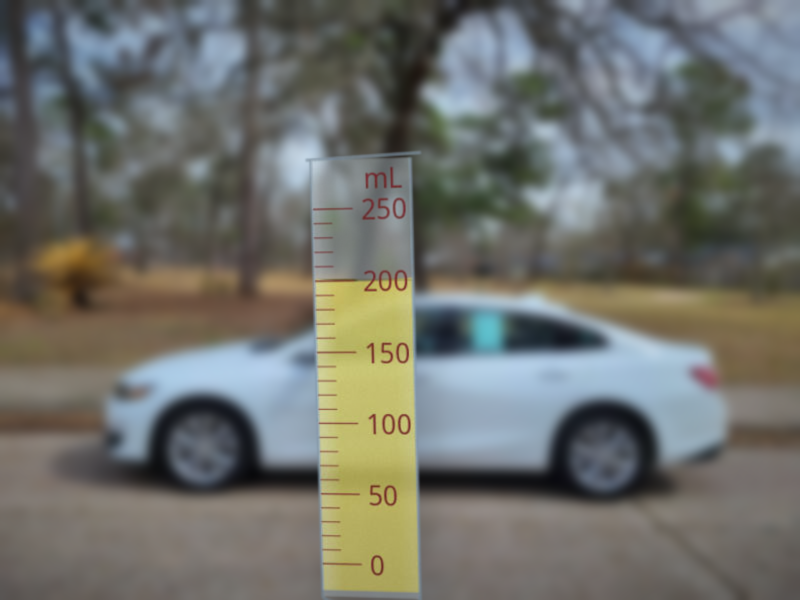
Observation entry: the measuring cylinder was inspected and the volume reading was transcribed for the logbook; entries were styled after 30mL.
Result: 200mL
